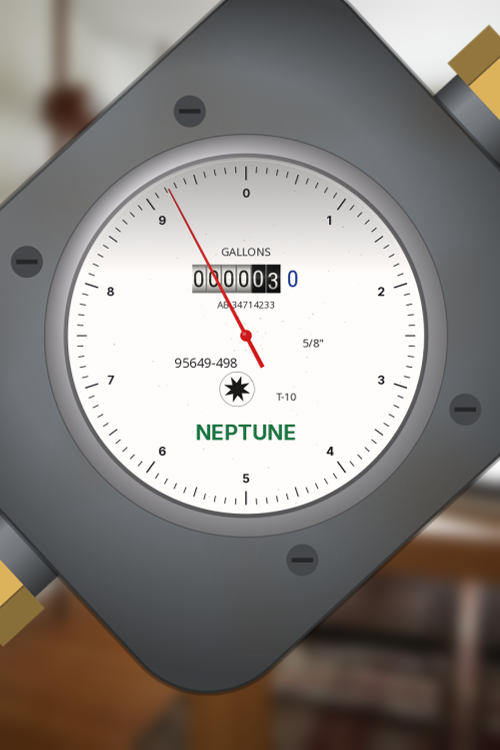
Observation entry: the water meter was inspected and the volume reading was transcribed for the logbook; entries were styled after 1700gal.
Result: 29.2gal
